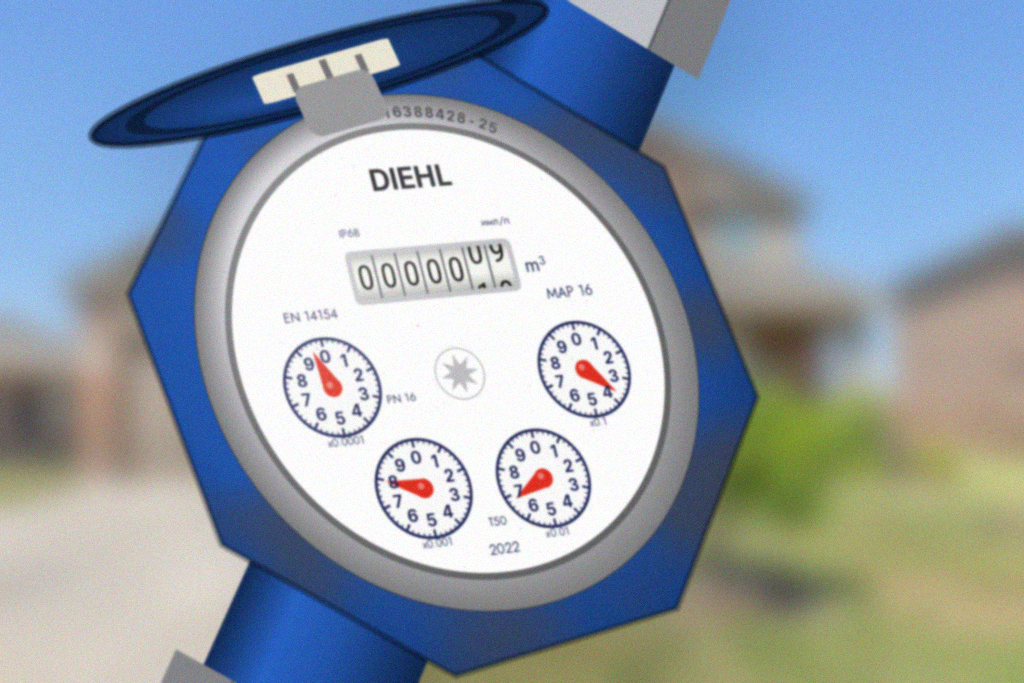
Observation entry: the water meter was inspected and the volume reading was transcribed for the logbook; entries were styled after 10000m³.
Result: 9.3679m³
